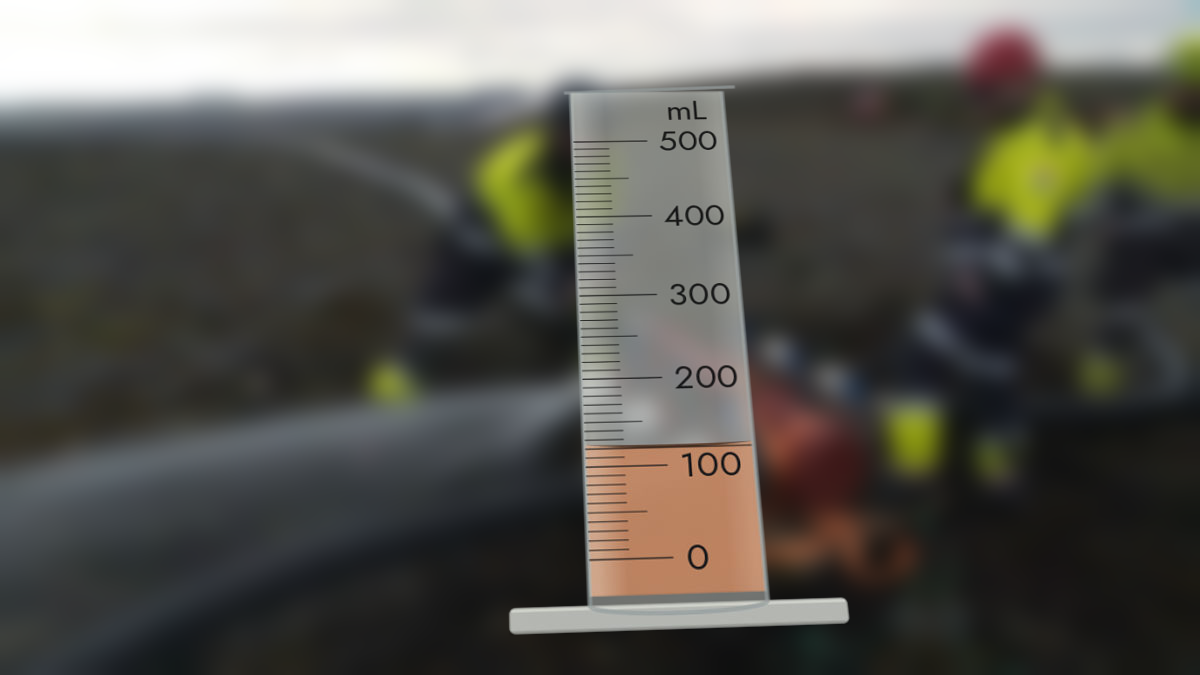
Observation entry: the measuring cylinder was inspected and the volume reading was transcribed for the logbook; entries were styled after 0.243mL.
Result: 120mL
